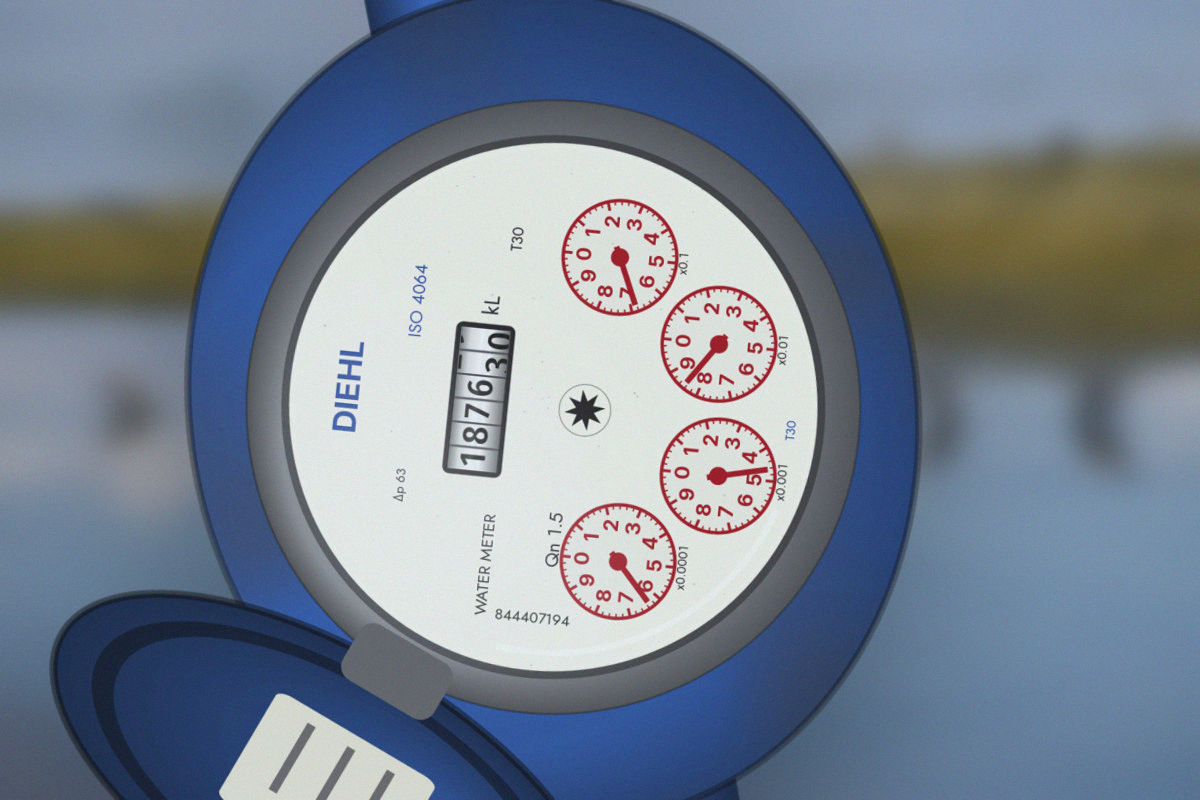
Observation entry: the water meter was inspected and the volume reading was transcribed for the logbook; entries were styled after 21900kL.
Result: 187629.6846kL
